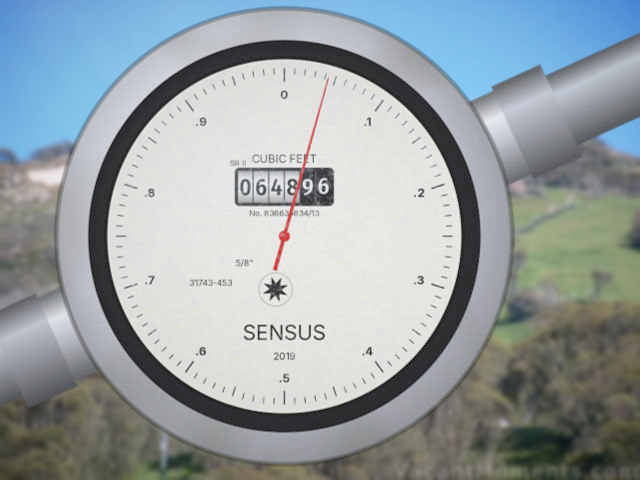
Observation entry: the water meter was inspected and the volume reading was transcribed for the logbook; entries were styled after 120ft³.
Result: 64896.04ft³
